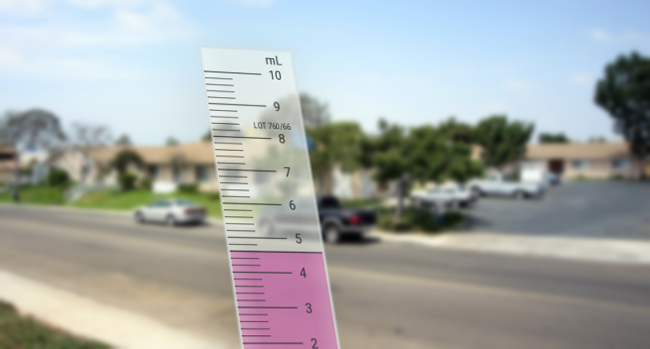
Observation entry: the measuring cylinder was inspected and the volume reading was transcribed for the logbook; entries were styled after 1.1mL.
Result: 4.6mL
